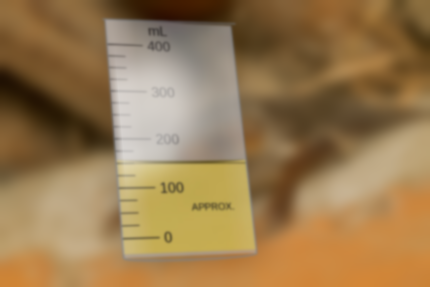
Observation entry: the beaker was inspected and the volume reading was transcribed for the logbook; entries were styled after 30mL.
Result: 150mL
